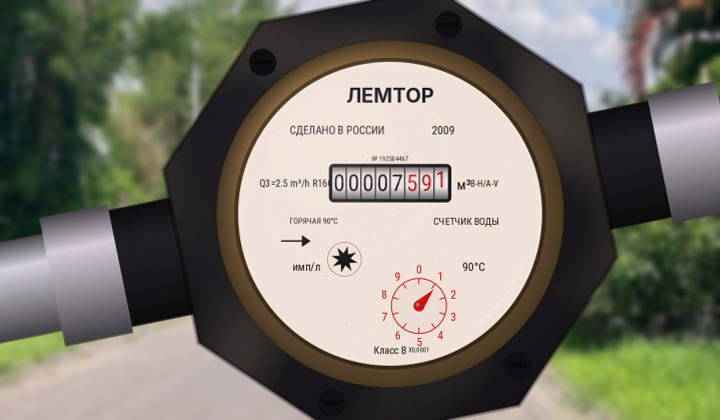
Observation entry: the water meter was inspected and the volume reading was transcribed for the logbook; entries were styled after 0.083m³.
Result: 7.5911m³
